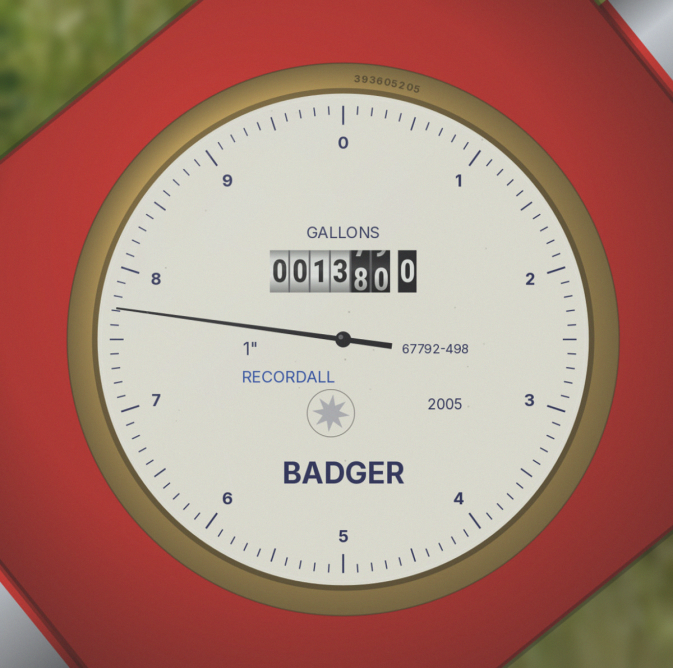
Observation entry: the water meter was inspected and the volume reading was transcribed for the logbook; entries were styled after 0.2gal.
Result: 13797.7gal
